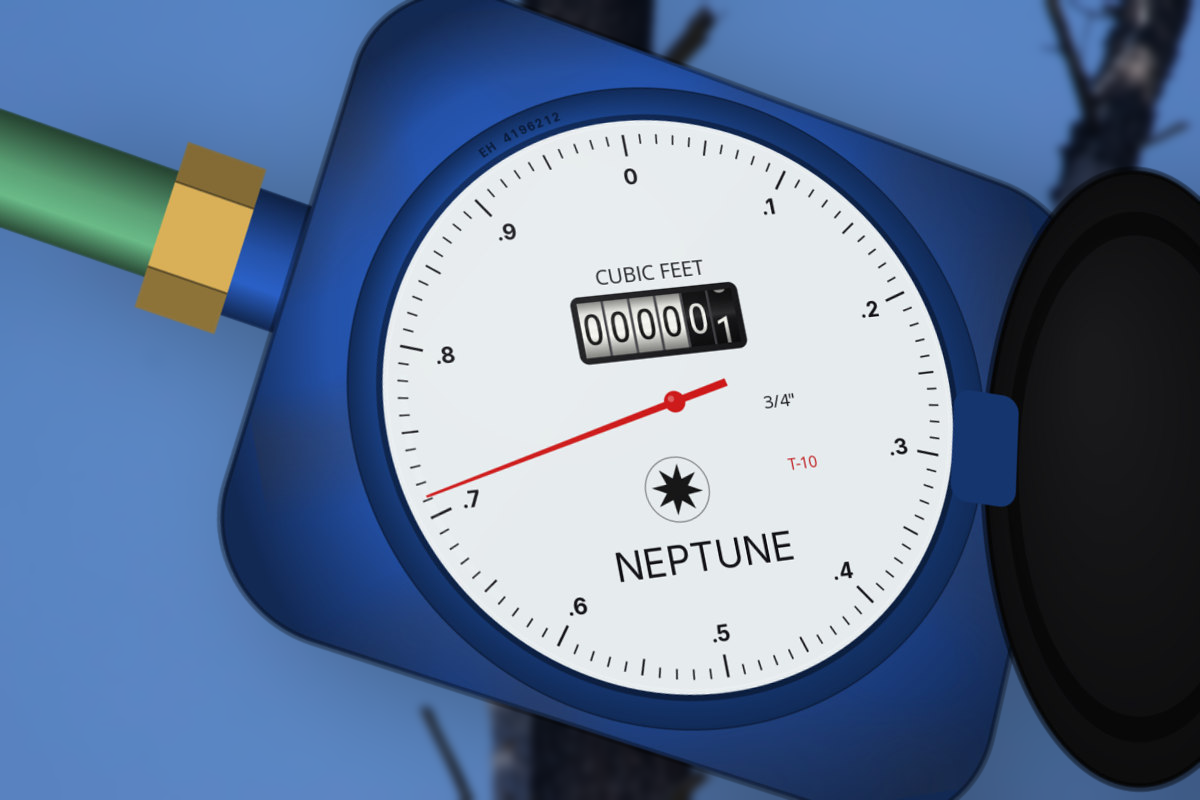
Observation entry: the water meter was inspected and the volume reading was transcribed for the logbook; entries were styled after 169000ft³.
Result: 0.71ft³
